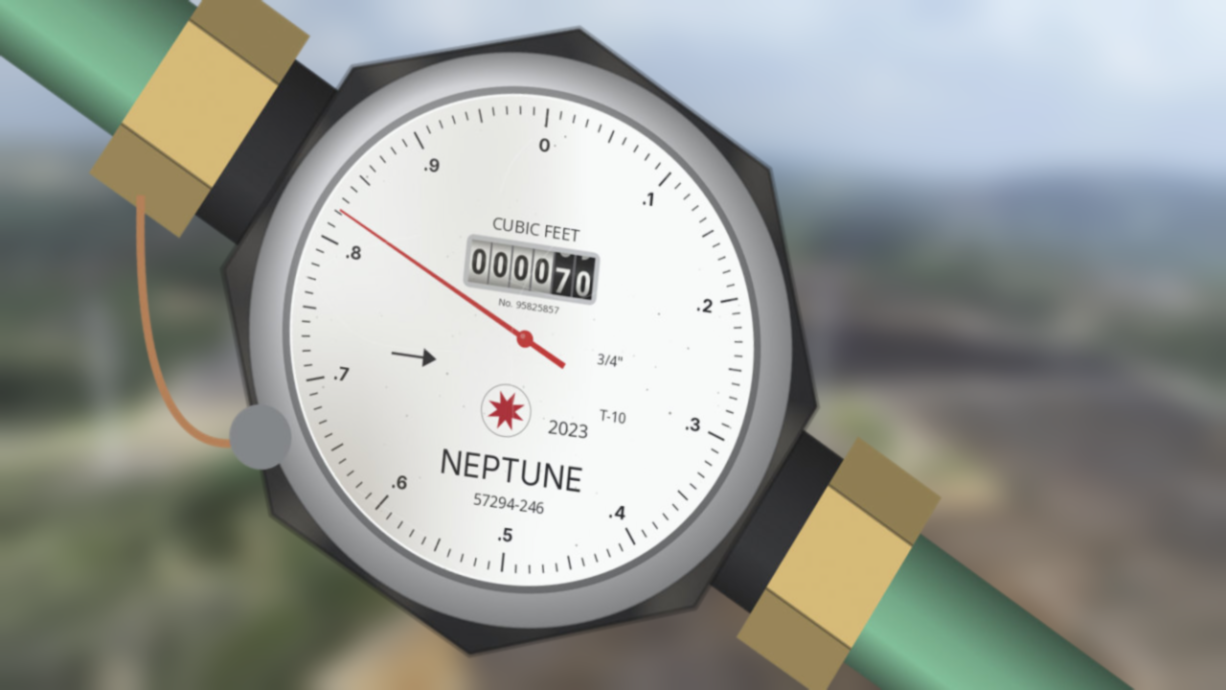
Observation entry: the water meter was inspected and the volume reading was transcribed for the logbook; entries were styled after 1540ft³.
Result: 69.82ft³
